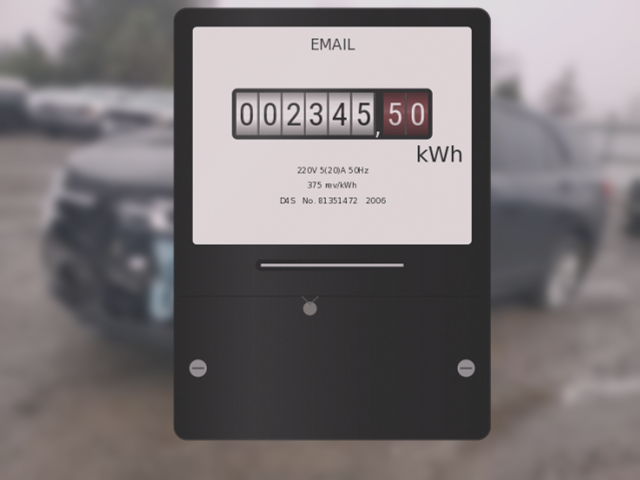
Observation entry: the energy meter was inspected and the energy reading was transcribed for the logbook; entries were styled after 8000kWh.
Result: 2345.50kWh
